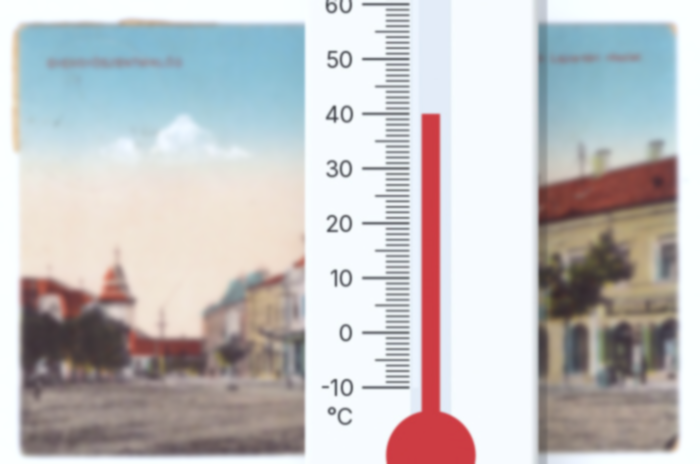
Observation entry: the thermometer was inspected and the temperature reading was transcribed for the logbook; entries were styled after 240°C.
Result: 40°C
